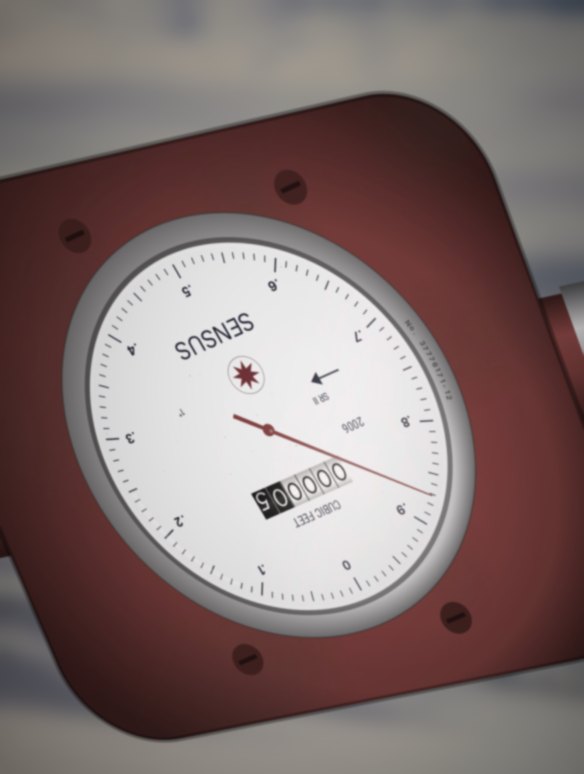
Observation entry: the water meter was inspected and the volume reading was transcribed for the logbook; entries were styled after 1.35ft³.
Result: 4.87ft³
